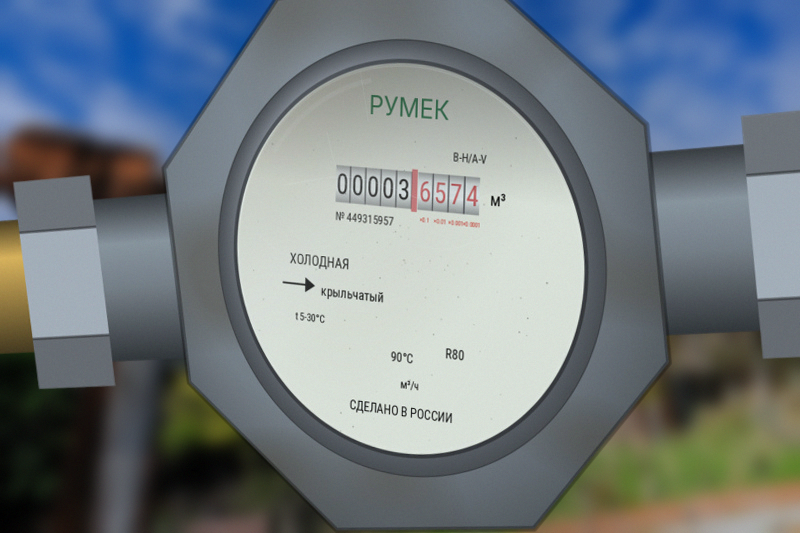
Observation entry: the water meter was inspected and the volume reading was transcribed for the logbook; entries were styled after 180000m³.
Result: 3.6574m³
